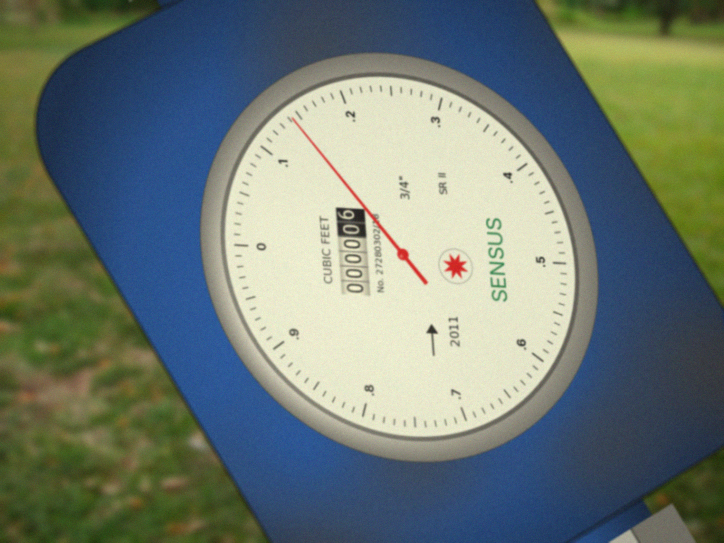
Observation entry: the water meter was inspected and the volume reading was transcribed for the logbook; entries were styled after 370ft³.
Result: 6.14ft³
